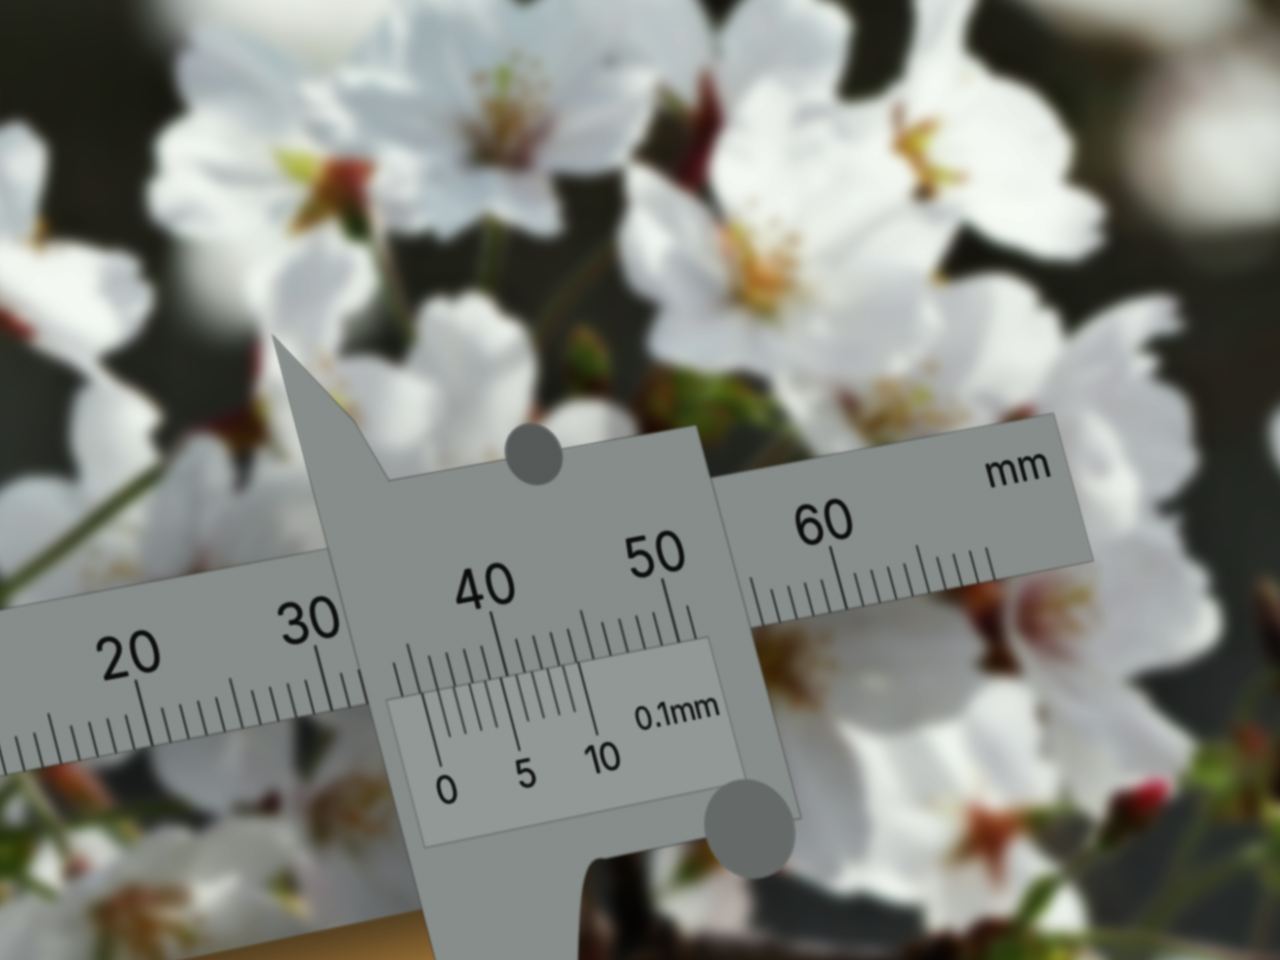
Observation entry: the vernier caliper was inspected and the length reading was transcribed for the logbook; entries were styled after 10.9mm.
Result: 35.1mm
